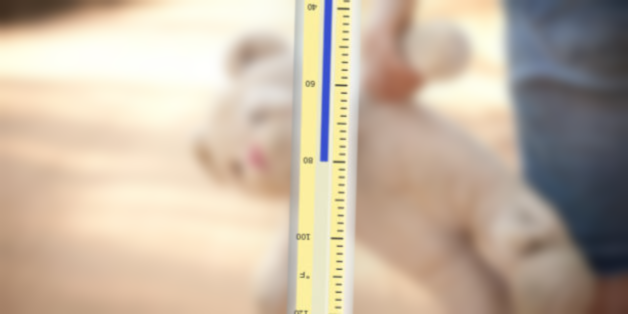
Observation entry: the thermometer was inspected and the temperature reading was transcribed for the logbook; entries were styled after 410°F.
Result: 80°F
